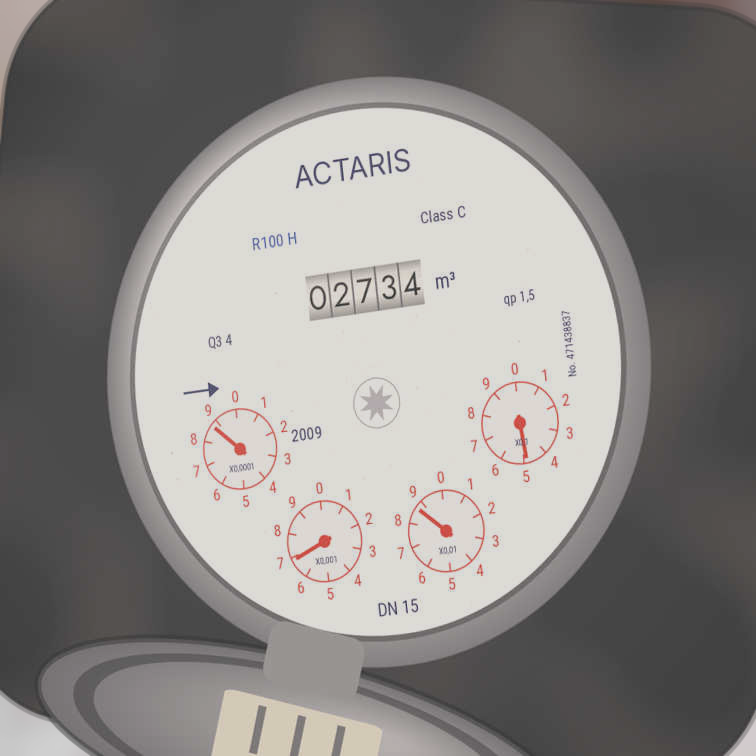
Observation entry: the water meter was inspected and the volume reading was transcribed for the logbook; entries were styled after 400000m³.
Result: 2734.4868m³
